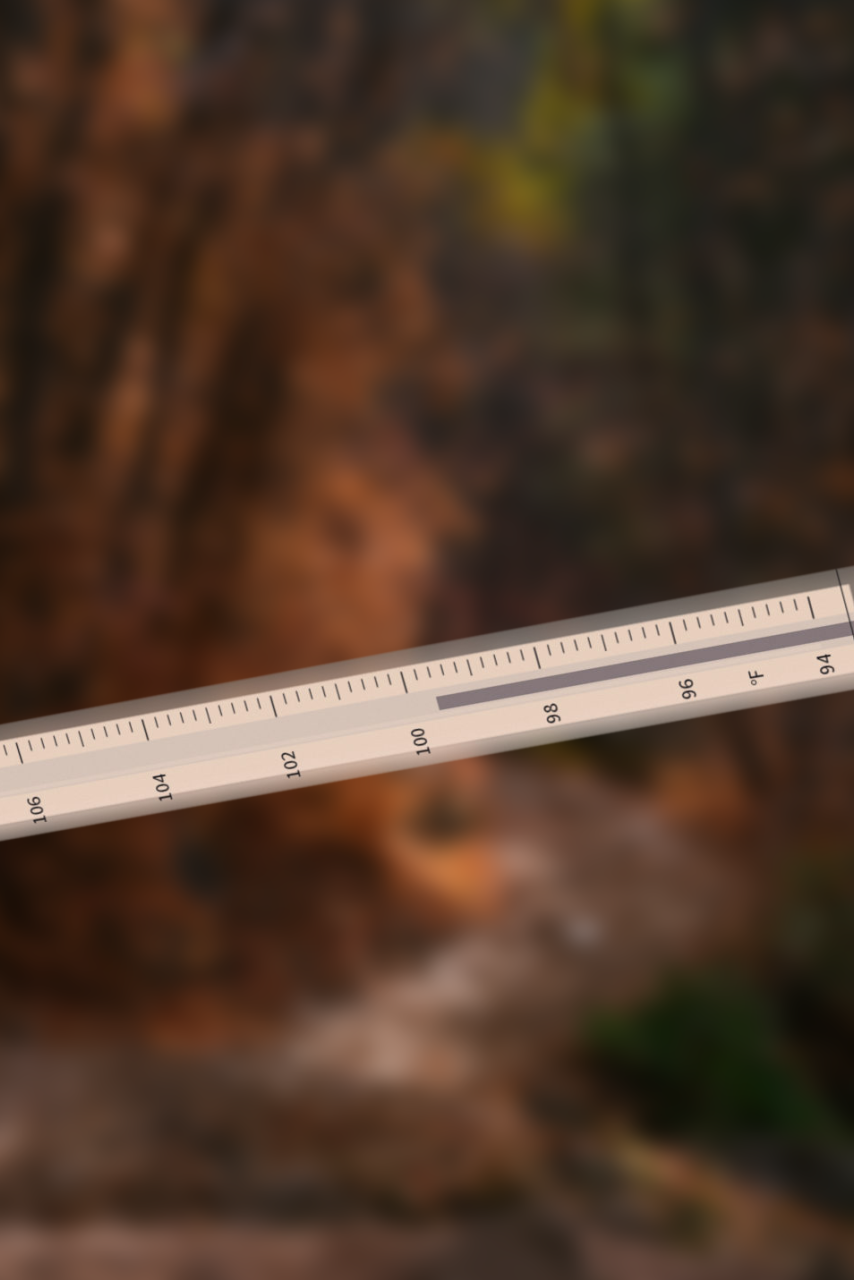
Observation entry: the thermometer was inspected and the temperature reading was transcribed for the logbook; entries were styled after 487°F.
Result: 99.6°F
